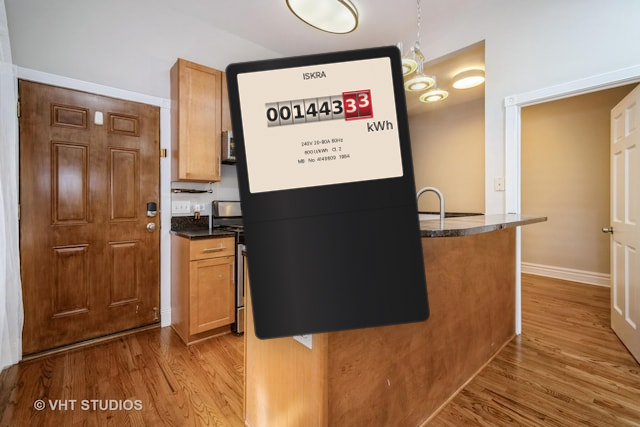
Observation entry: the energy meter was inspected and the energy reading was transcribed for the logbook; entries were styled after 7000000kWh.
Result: 1443.33kWh
